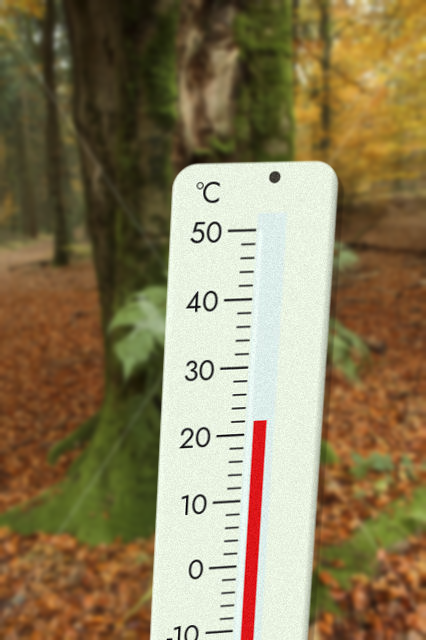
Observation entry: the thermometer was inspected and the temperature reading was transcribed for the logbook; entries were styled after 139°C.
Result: 22°C
